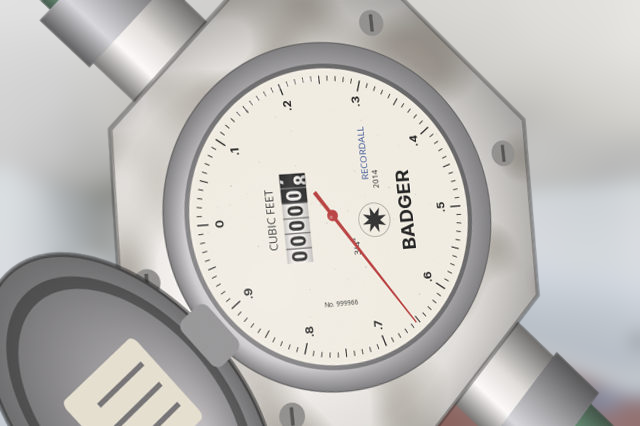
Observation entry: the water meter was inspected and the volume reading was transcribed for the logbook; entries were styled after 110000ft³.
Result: 7.65ft³
